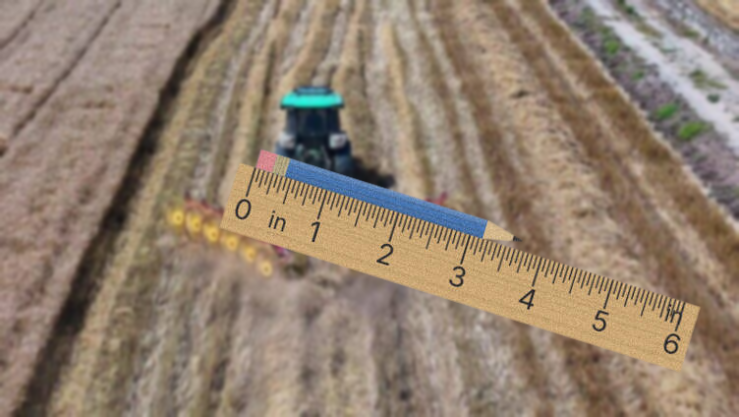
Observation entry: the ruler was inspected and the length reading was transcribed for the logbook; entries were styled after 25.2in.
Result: 3.6875in
